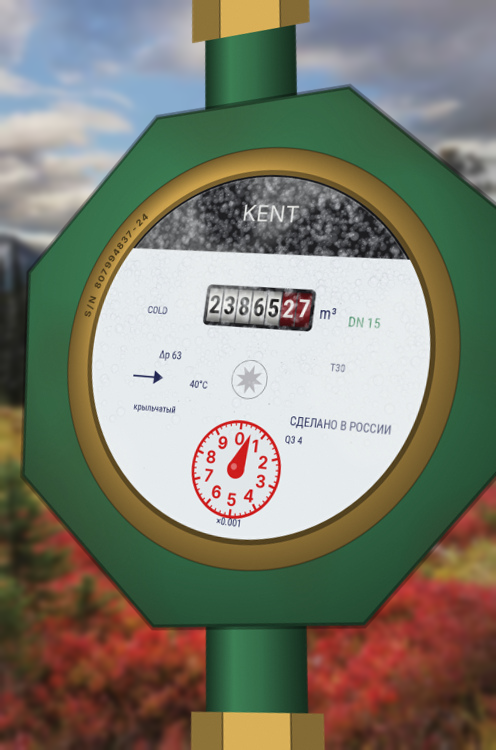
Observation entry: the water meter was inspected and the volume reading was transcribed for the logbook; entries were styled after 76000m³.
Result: 23865.270m³
